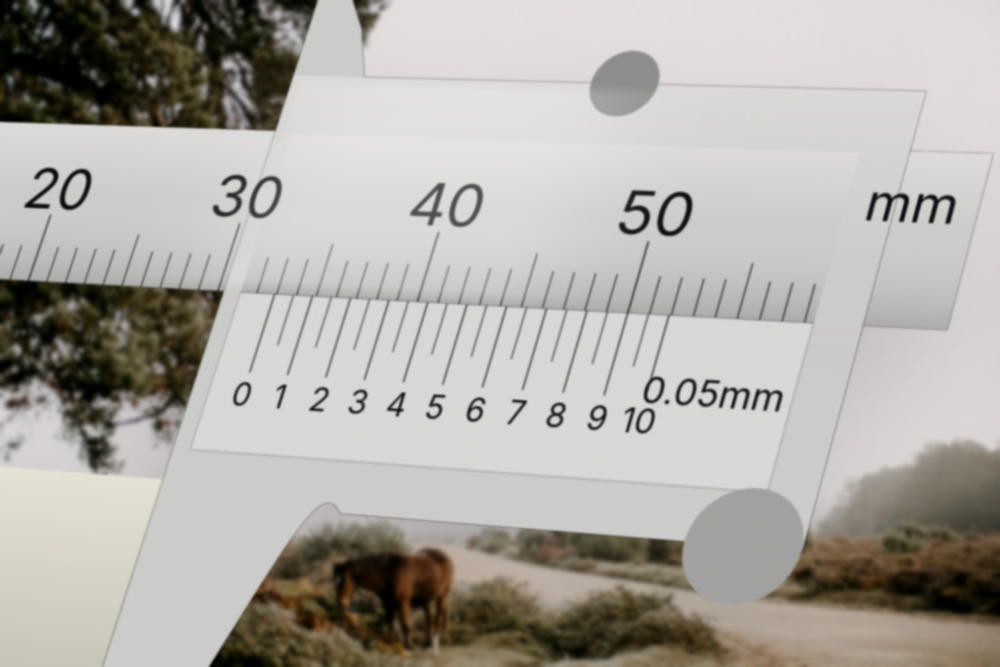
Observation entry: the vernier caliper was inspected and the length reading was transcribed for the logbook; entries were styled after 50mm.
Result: 32.9mm
